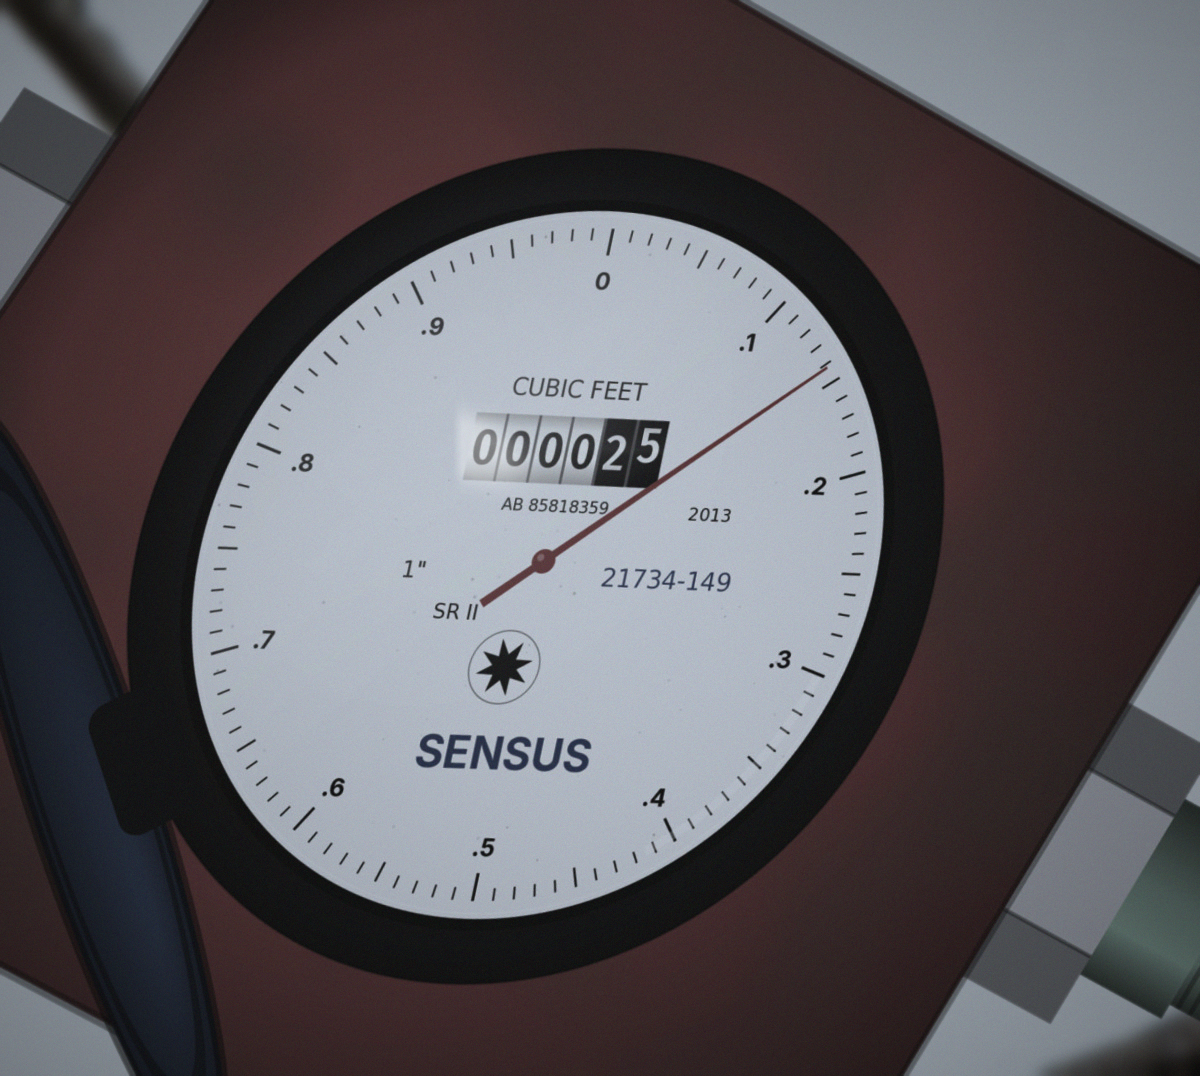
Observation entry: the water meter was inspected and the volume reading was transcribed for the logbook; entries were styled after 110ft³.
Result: 25.14ft³
